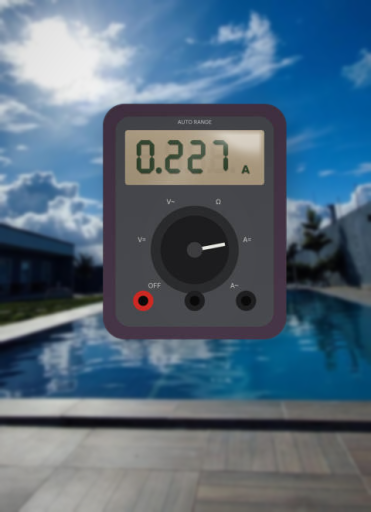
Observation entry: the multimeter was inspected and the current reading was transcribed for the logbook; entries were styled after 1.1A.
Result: 0.227A
